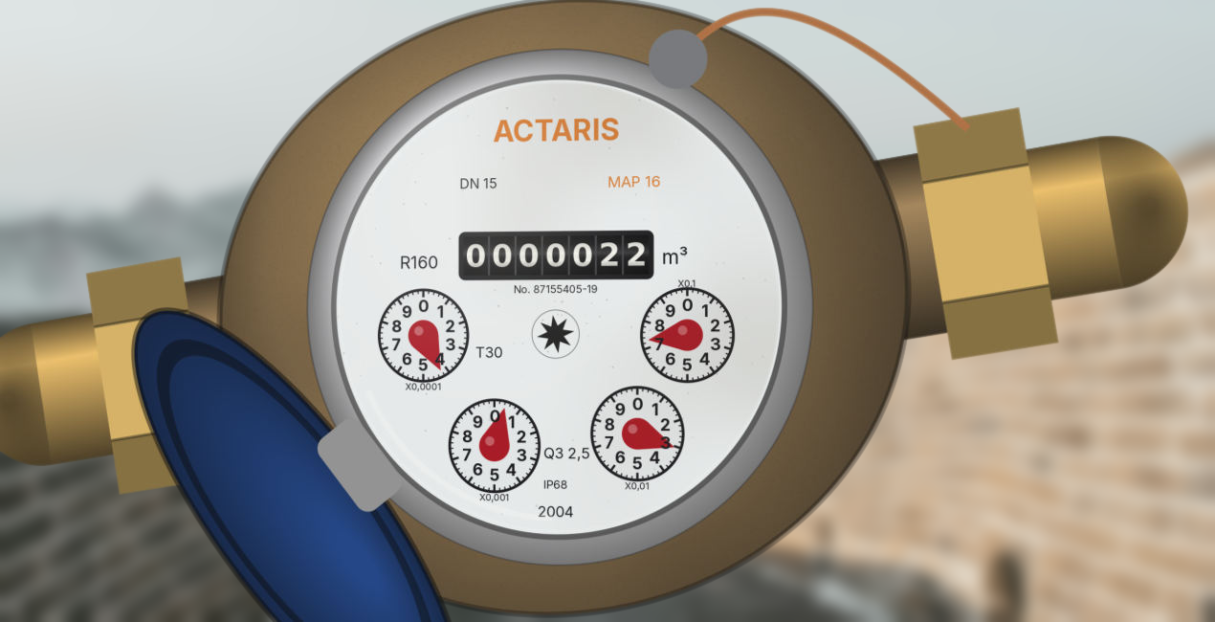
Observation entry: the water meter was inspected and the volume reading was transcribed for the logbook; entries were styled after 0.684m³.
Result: 22.7304m³
